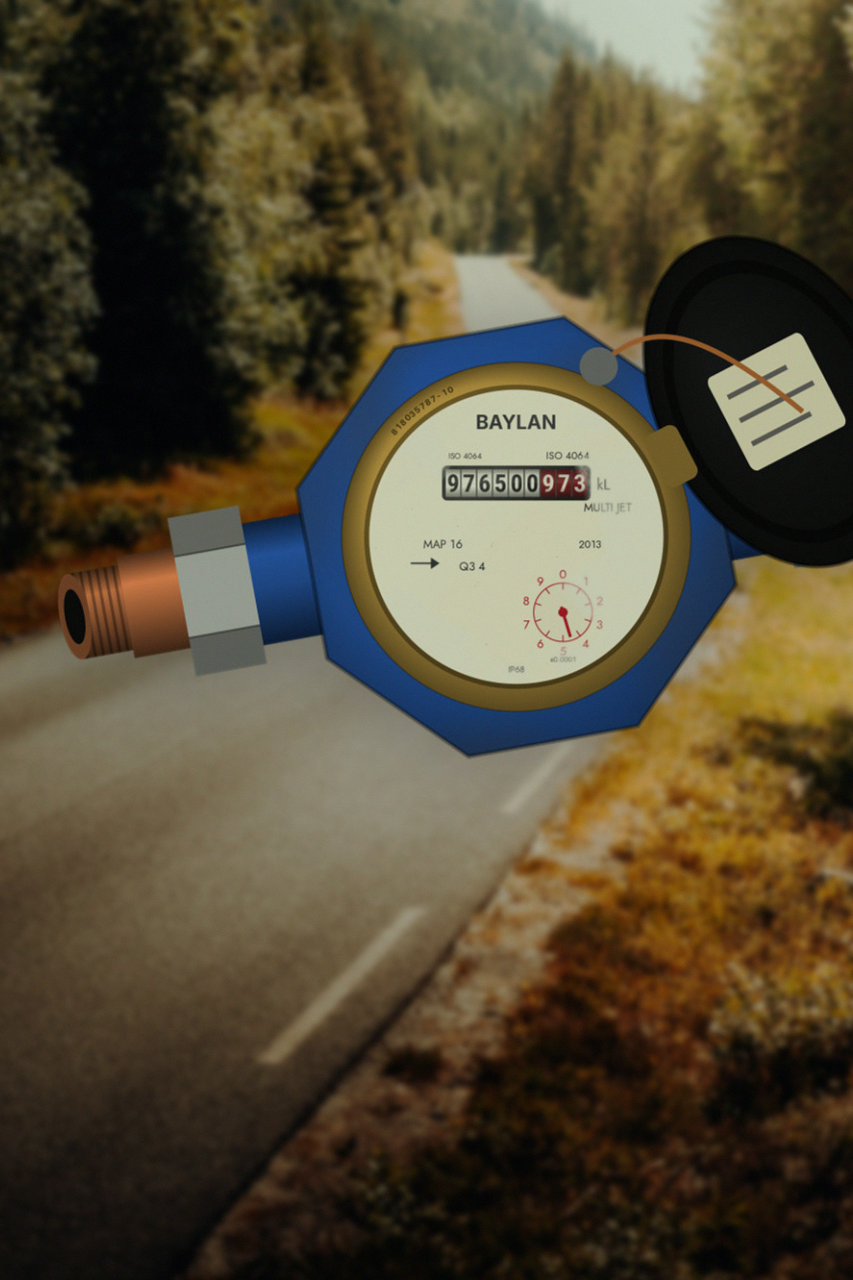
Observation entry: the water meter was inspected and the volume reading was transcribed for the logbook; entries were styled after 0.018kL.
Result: 976500.9734kL
